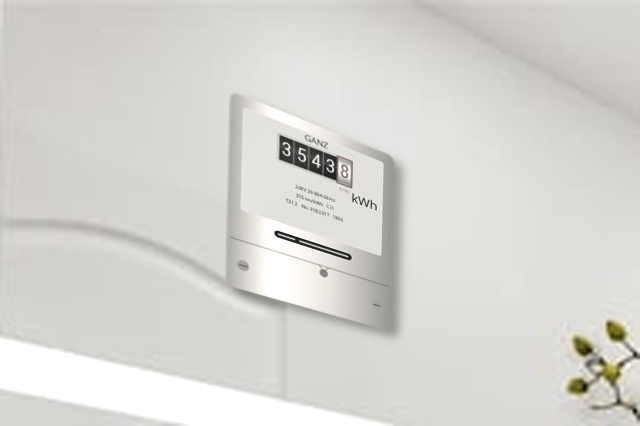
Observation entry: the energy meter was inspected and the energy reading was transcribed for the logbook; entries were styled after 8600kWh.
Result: 3543.8kWh
